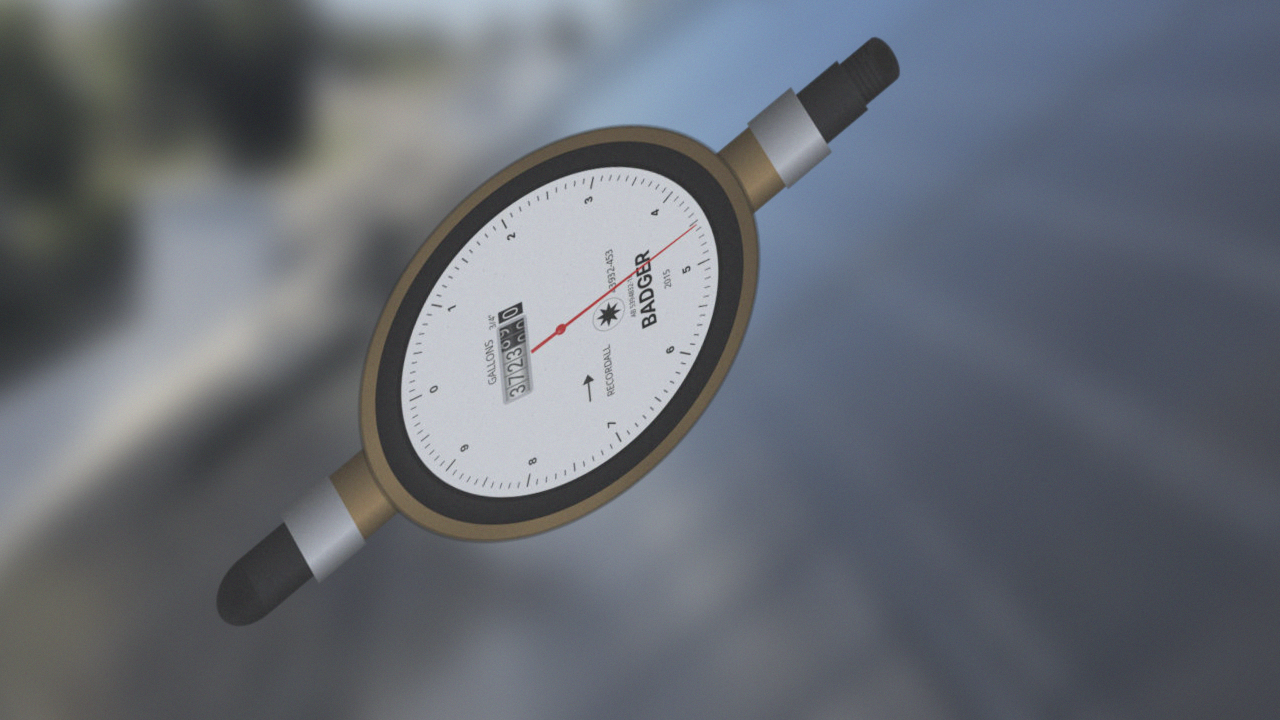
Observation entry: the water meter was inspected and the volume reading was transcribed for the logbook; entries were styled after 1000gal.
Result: 3723894.5gal
